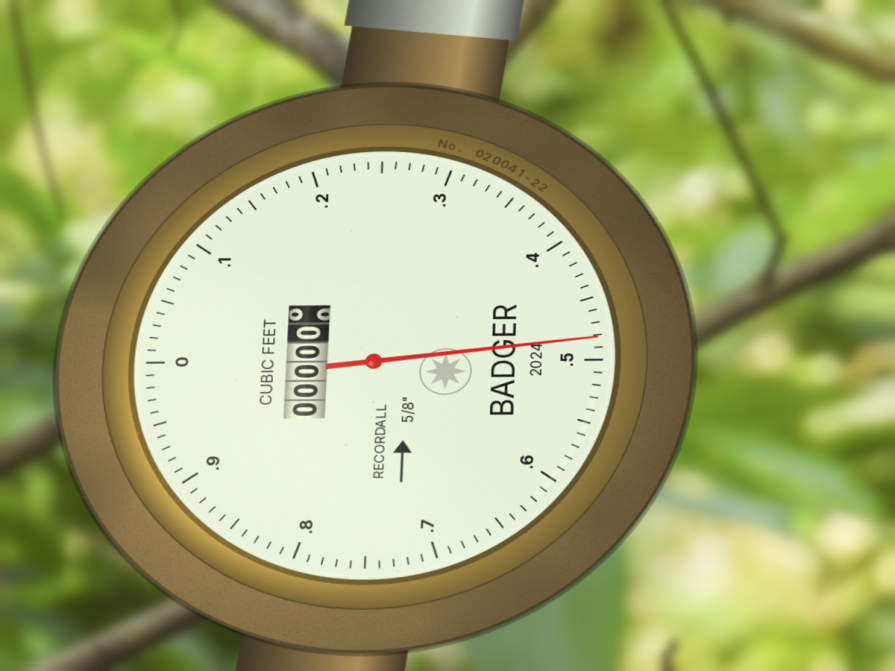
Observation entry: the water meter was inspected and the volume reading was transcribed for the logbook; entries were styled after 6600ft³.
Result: 8.48ft³
